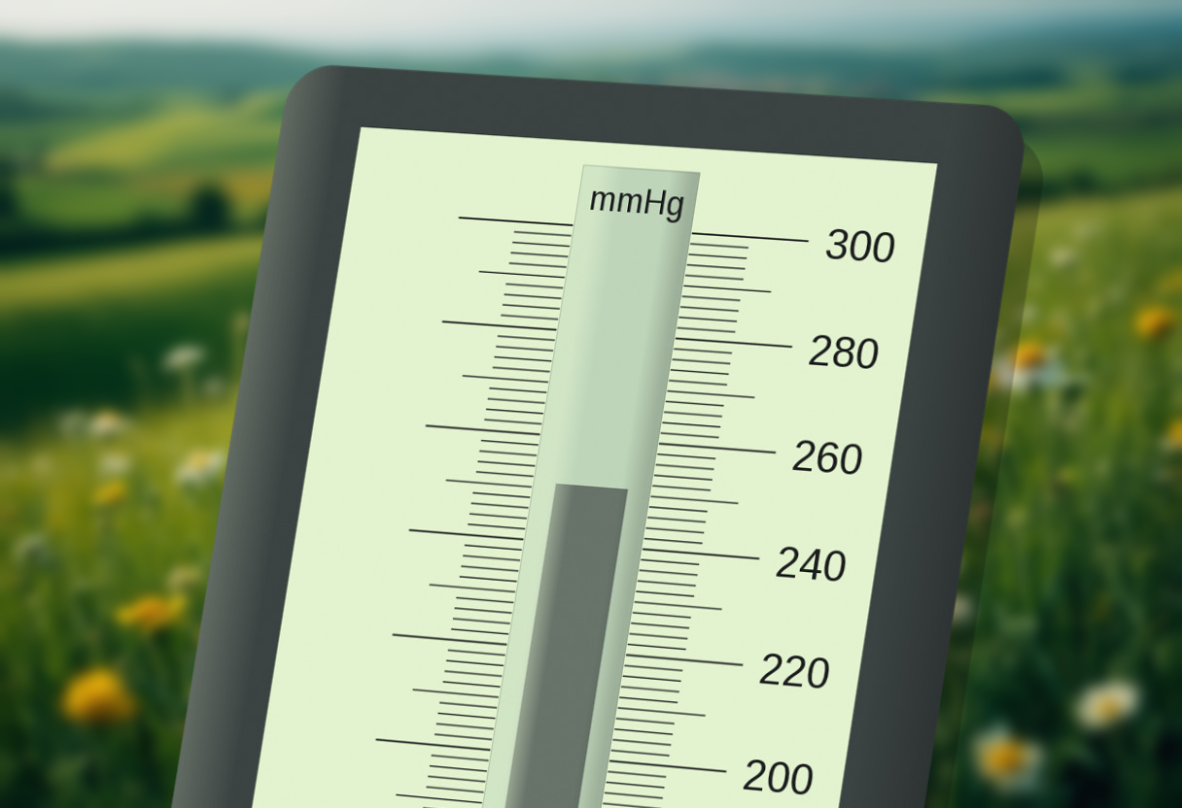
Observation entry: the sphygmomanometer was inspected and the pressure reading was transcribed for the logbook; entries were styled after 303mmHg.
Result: 251mmHg
